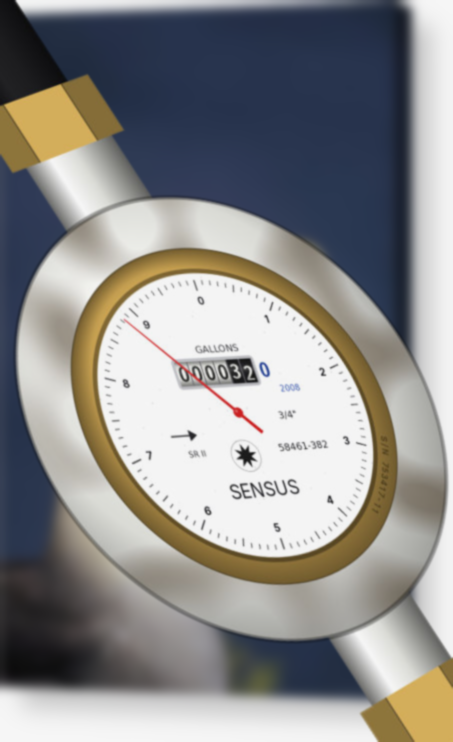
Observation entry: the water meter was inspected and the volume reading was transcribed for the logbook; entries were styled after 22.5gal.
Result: 318.8gal
